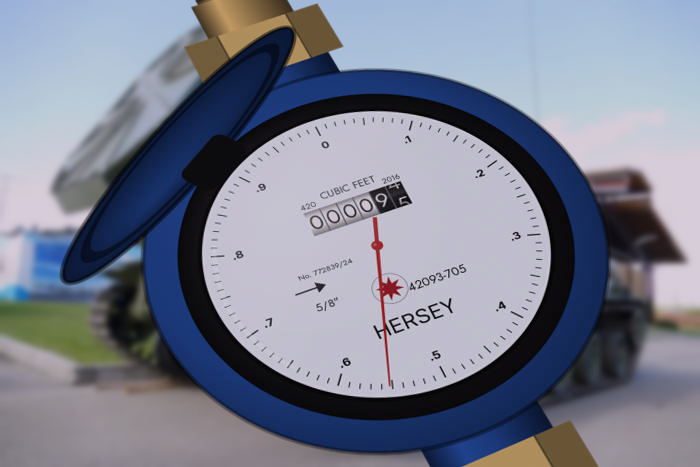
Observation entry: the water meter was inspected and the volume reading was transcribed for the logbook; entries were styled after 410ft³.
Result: 94.55ft³
